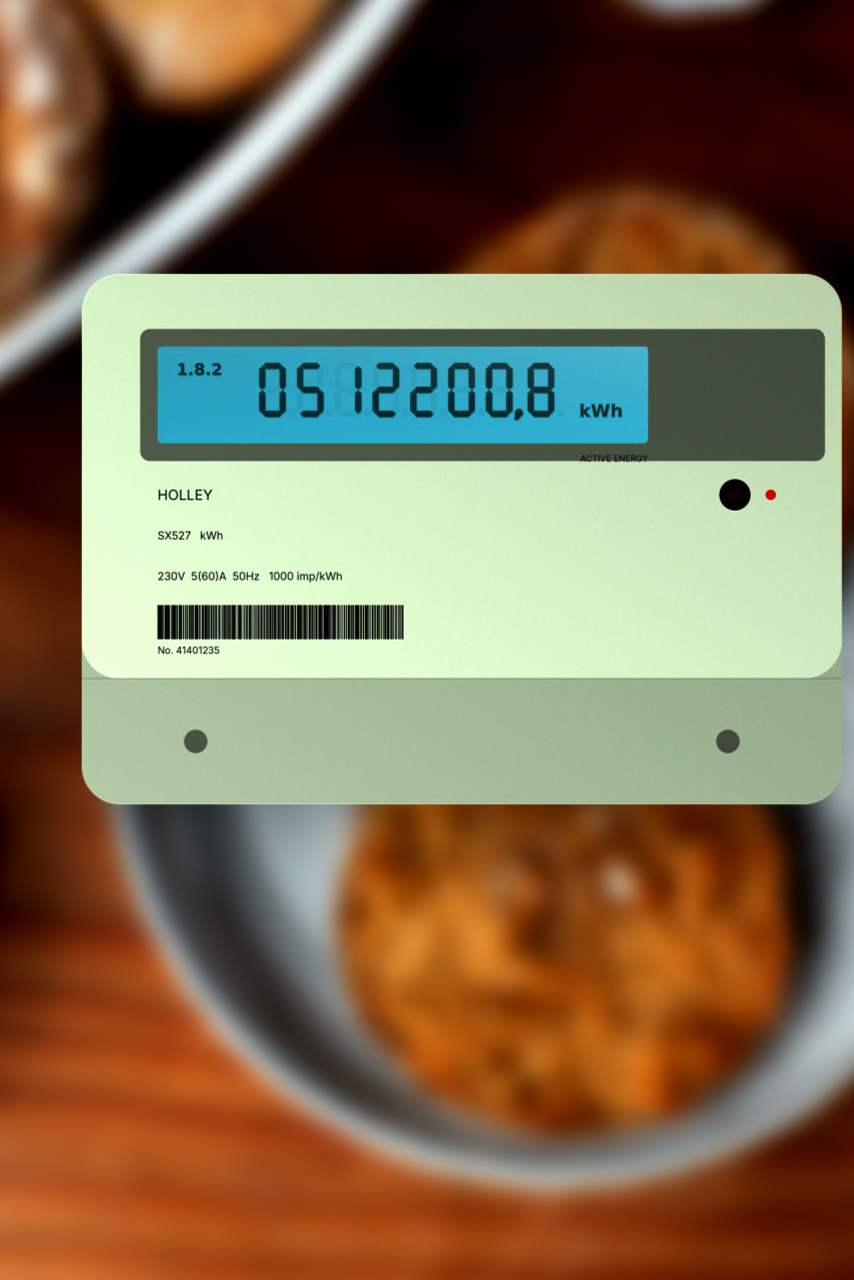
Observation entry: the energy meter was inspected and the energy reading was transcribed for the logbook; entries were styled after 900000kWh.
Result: 512200.8kWh
